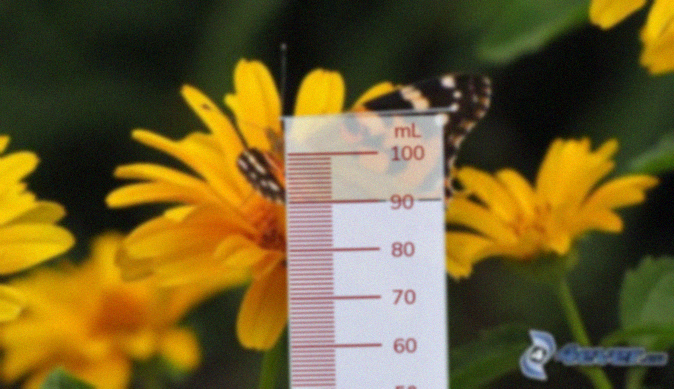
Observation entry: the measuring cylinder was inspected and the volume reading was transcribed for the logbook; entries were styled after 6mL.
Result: 90mL
